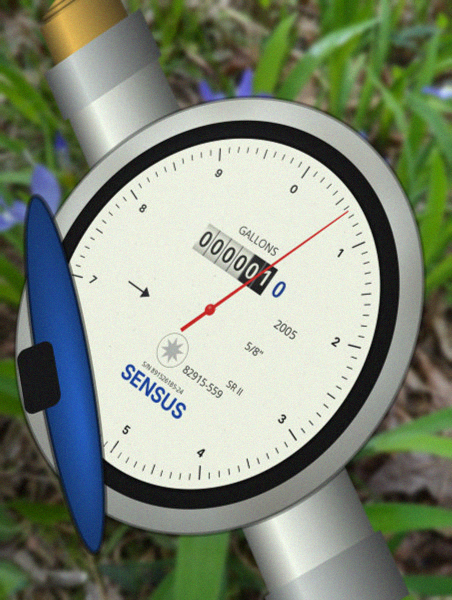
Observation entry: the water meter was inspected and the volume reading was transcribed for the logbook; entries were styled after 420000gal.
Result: 10.6gal
